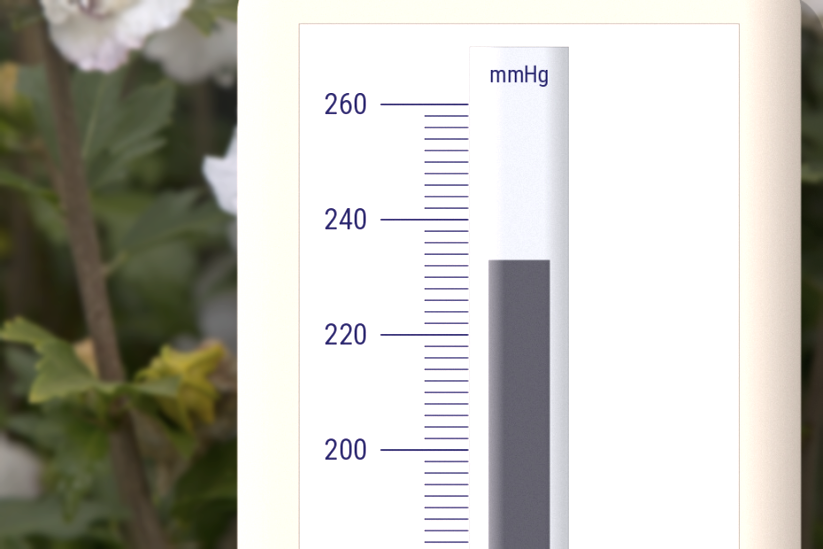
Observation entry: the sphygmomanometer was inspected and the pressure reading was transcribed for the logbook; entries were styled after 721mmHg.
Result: 233mmHg
